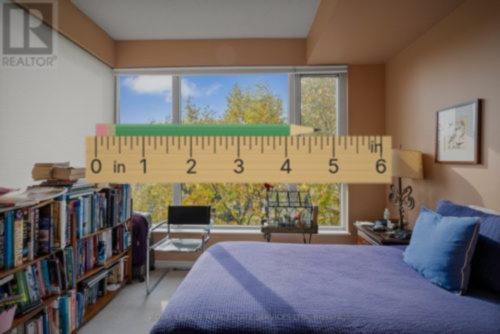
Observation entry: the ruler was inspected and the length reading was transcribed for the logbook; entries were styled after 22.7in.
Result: 4.75in
